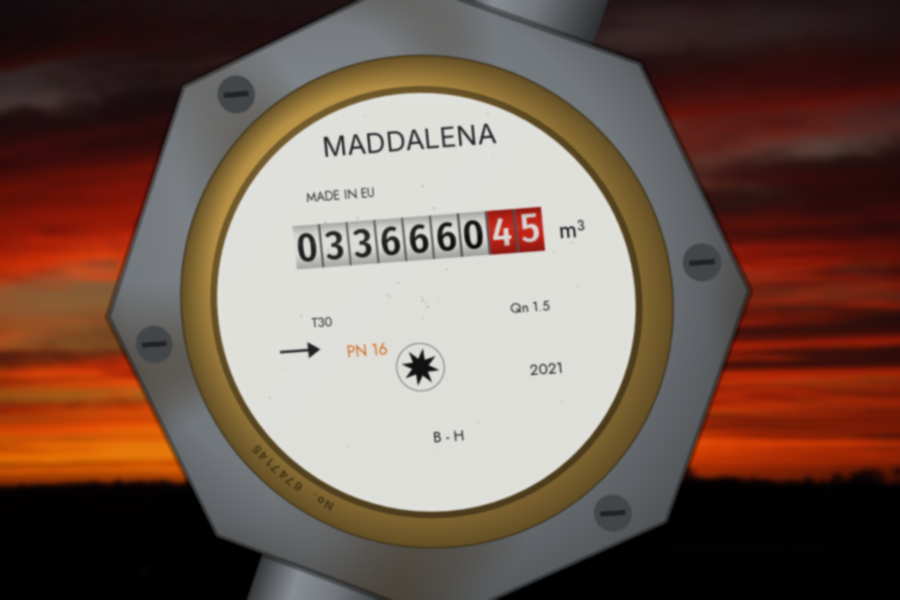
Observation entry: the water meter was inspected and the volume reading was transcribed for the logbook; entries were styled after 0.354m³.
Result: 336660.45m³
